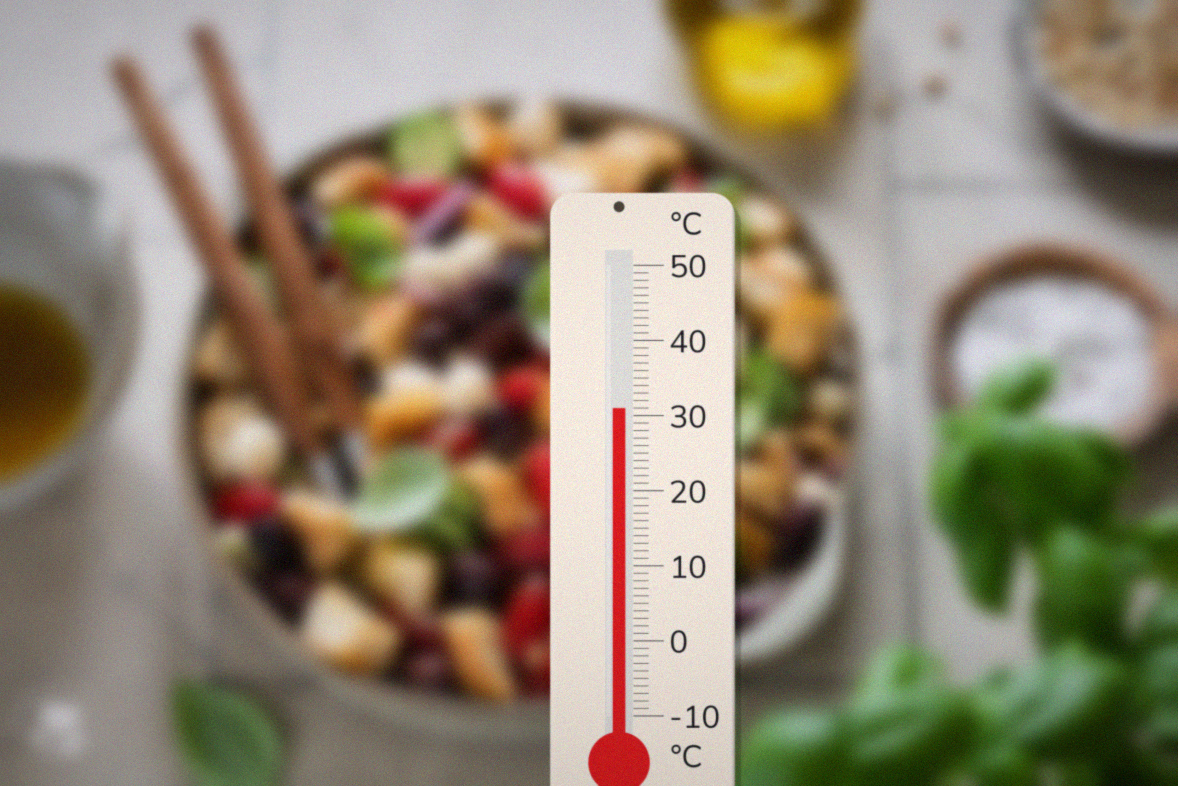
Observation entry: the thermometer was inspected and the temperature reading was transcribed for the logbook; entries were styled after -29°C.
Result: 31°C
